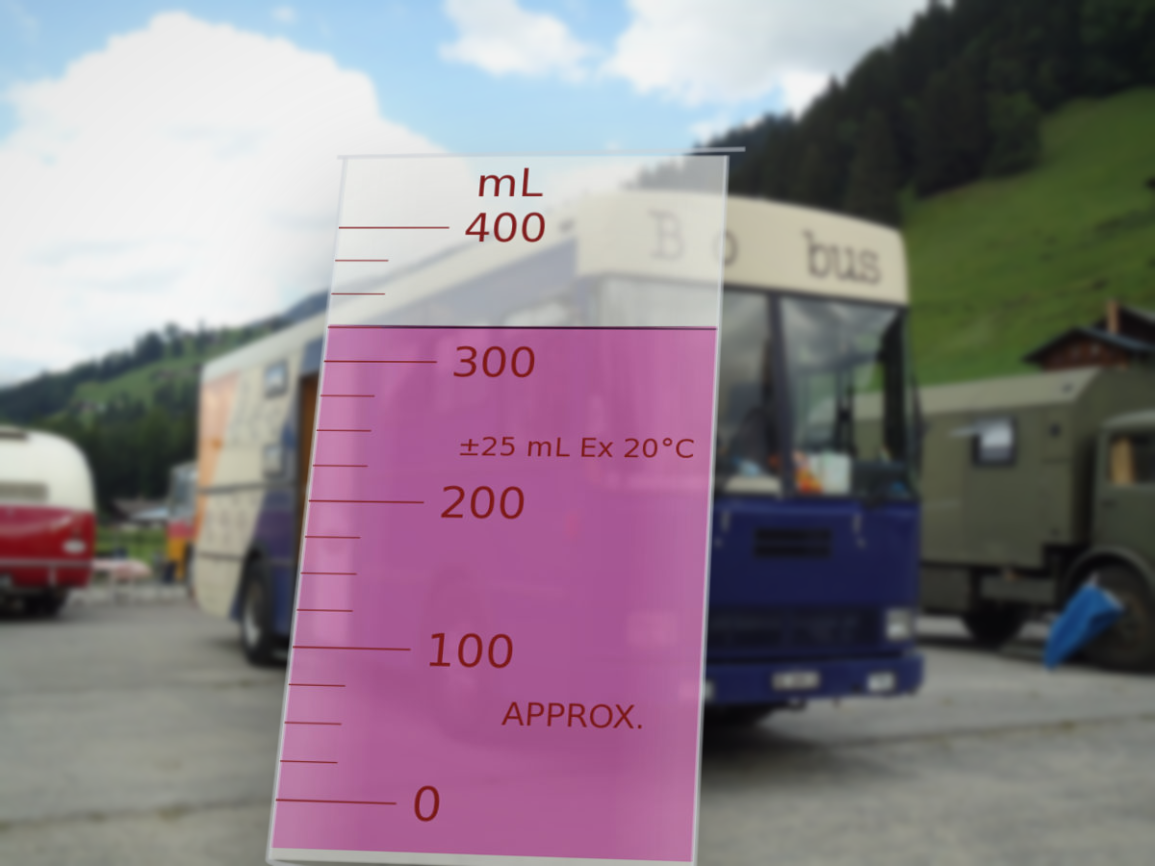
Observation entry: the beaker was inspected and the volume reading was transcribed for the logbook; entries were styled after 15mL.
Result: 325mL
